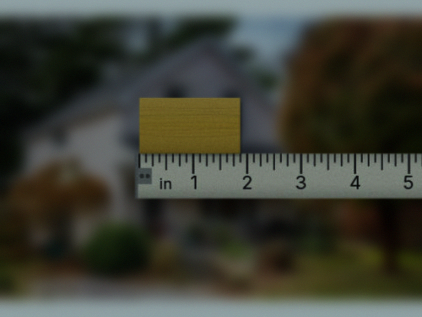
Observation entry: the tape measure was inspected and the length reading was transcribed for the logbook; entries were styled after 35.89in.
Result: 1.875in
